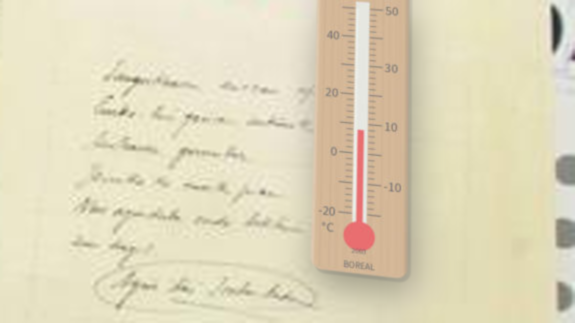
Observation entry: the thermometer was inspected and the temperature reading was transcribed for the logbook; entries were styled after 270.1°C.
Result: 8°C
